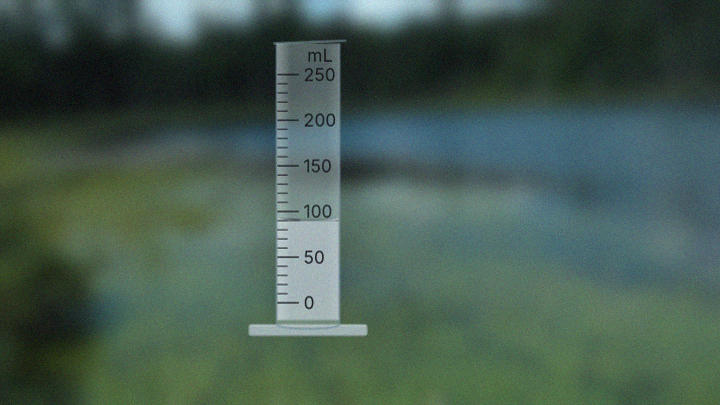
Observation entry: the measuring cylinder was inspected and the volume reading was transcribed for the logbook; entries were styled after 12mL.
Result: 90mL
